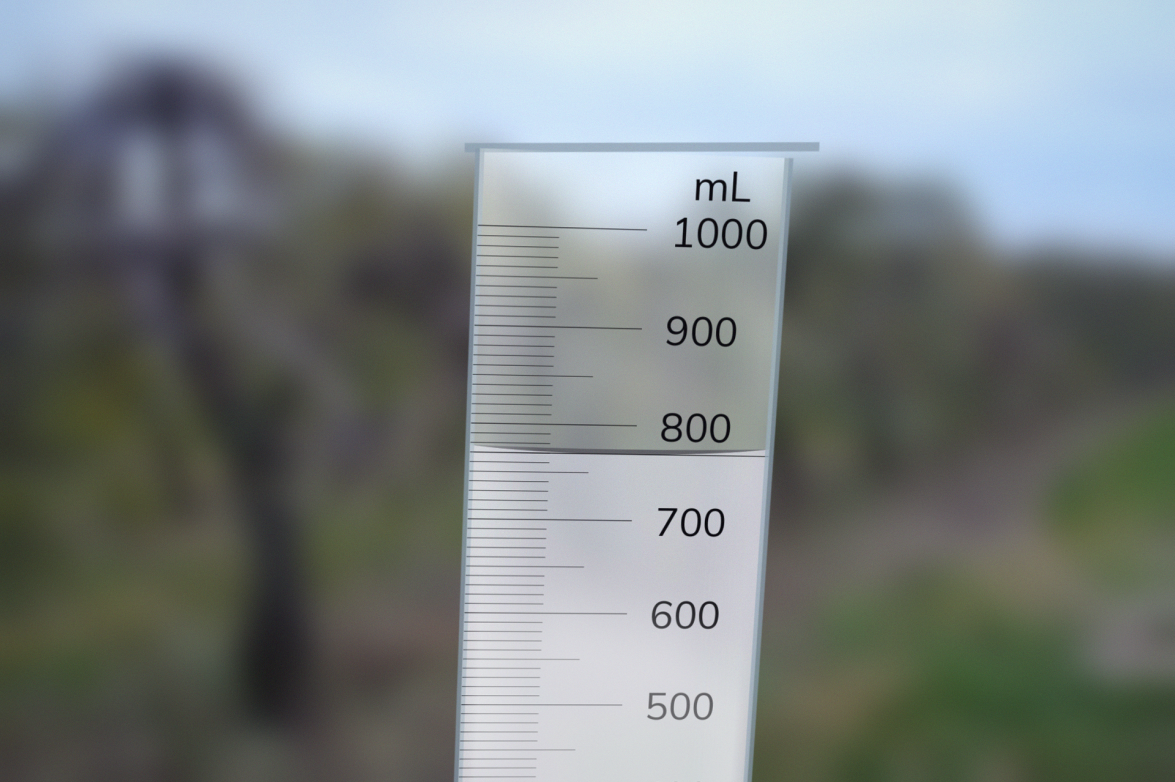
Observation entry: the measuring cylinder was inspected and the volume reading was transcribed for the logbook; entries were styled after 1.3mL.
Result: 770mL
